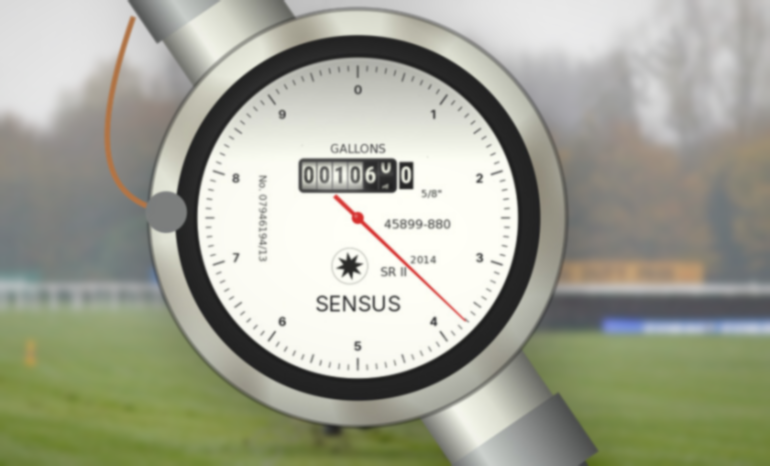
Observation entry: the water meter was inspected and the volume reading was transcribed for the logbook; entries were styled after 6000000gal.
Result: 10603.7gal
